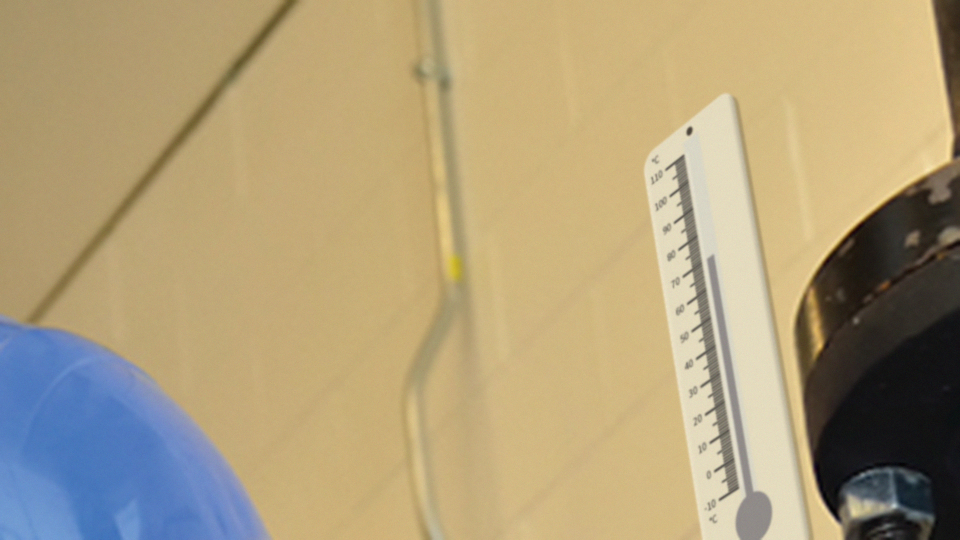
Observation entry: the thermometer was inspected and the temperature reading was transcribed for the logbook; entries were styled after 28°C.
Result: 70°C
